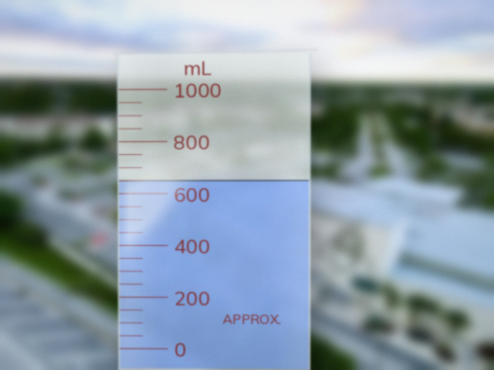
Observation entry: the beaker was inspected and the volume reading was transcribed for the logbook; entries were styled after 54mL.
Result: 650mL
